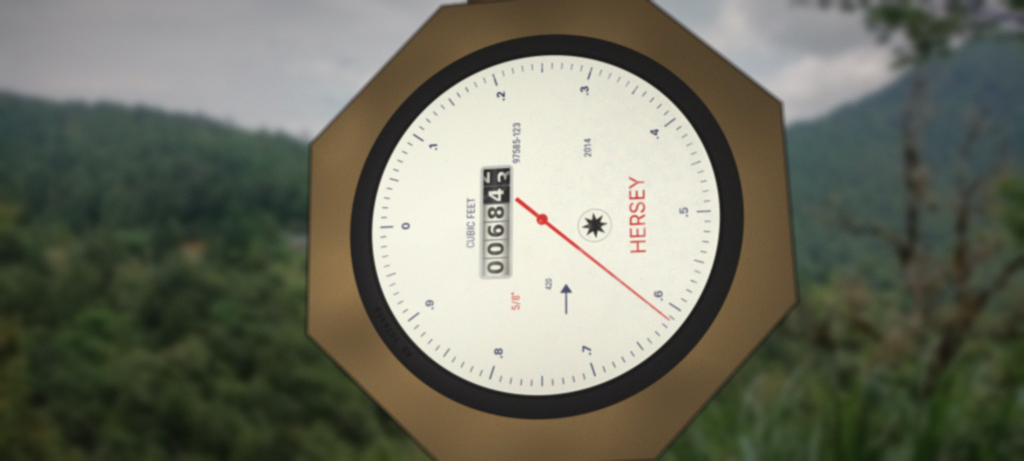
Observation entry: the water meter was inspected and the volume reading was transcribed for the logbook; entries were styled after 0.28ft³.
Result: 6842.61ft³
